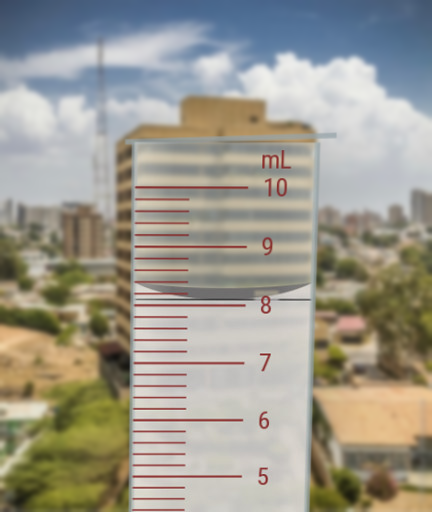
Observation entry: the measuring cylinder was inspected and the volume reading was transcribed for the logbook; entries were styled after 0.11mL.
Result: 8.1mL
